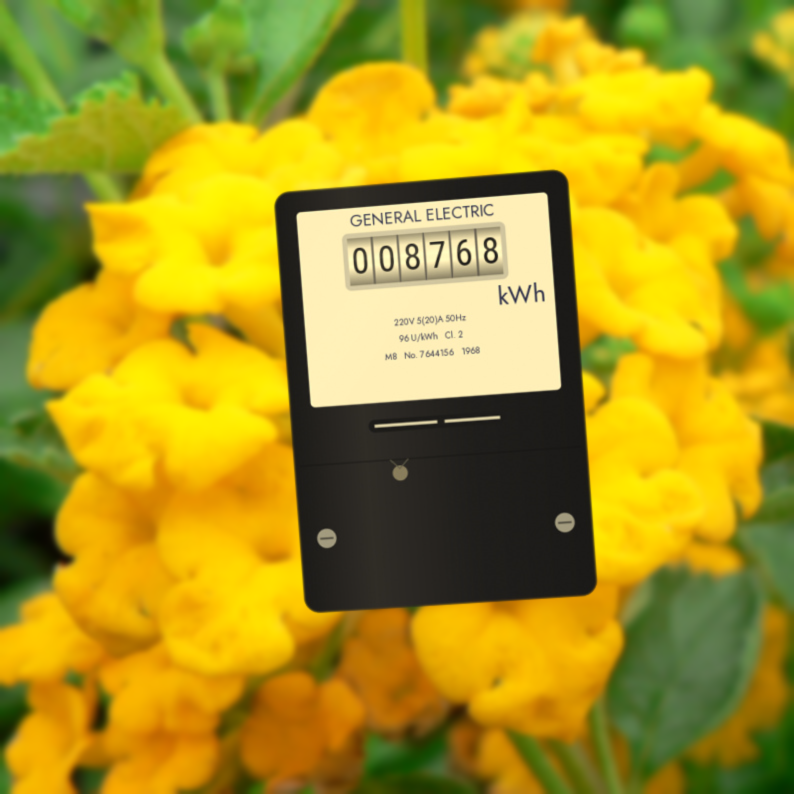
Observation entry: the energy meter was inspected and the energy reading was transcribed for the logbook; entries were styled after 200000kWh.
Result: 8768kWh
